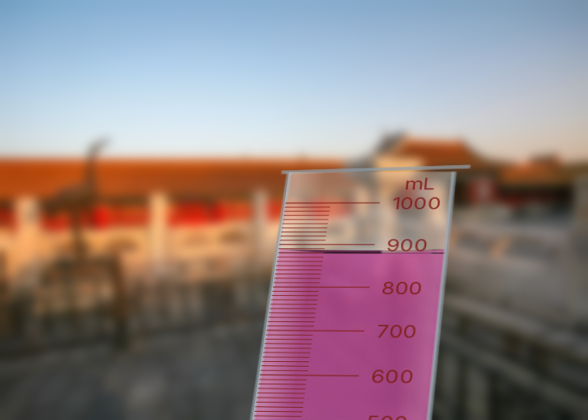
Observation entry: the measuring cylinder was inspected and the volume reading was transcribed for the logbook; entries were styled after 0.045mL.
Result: 880mL
